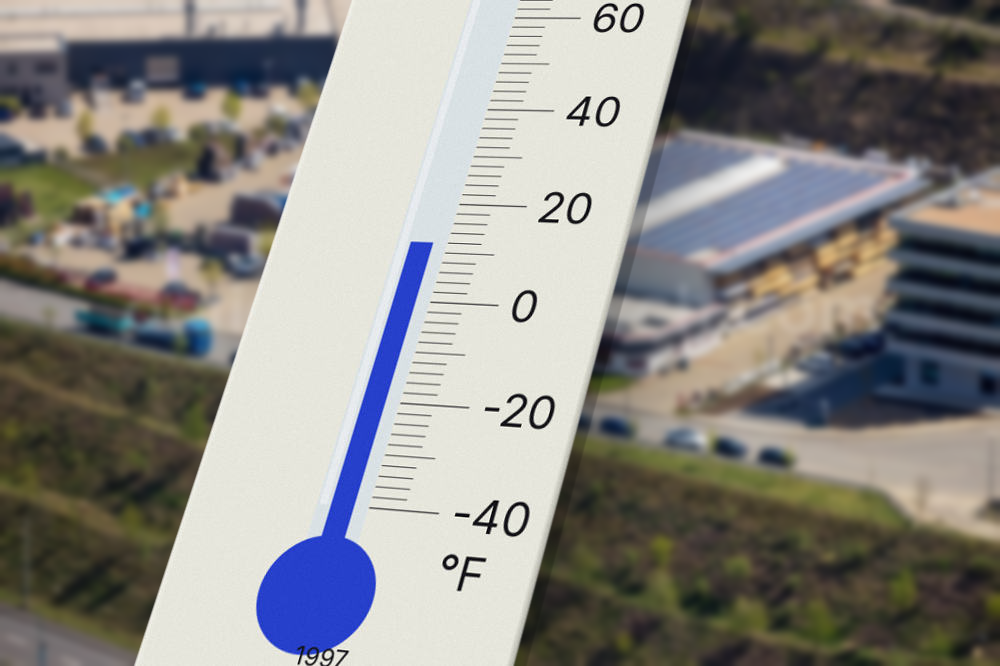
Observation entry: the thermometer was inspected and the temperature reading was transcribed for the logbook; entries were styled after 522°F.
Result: 12°F
